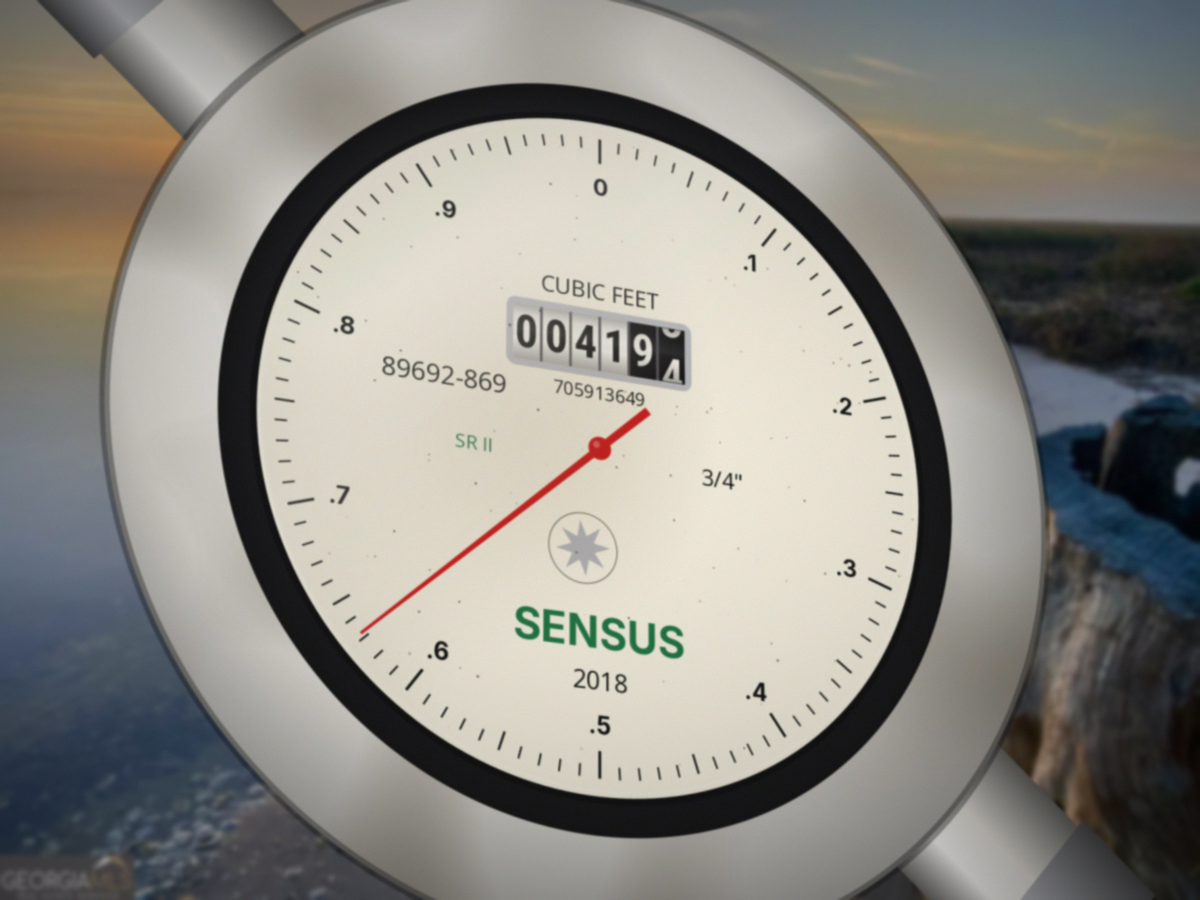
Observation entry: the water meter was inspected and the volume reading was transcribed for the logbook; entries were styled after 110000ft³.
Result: 4193.63ft³
